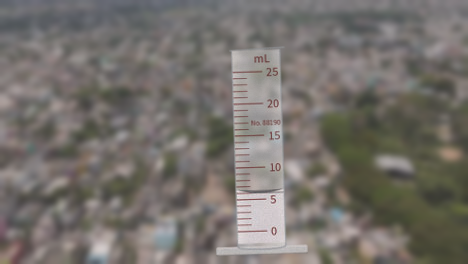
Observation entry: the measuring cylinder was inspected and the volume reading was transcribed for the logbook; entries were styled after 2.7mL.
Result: 6mL
